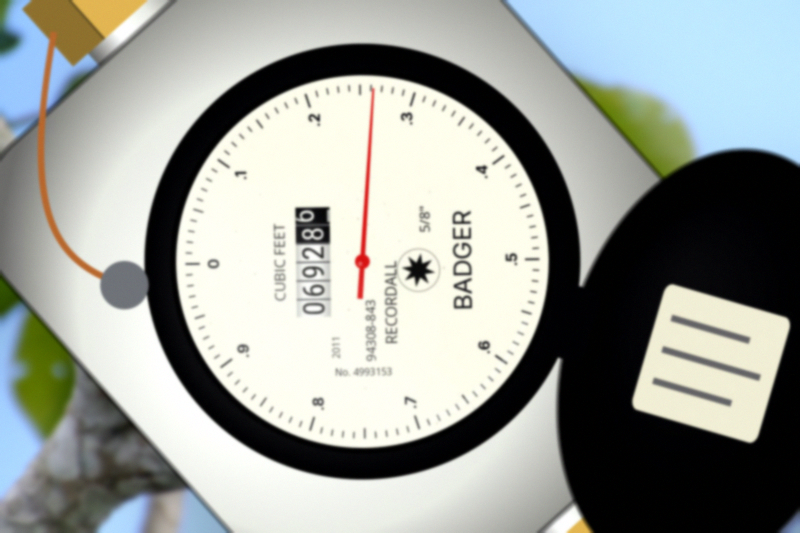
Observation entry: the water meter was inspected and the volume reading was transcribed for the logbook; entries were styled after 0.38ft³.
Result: 69286.26ft³
